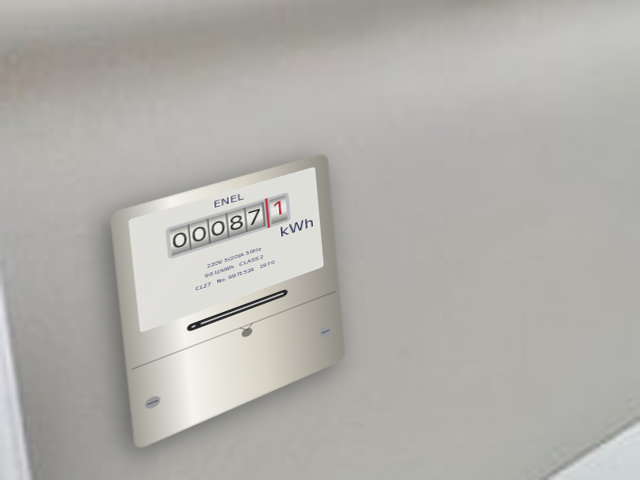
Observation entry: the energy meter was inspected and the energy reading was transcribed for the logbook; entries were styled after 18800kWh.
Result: 87.1kWh
